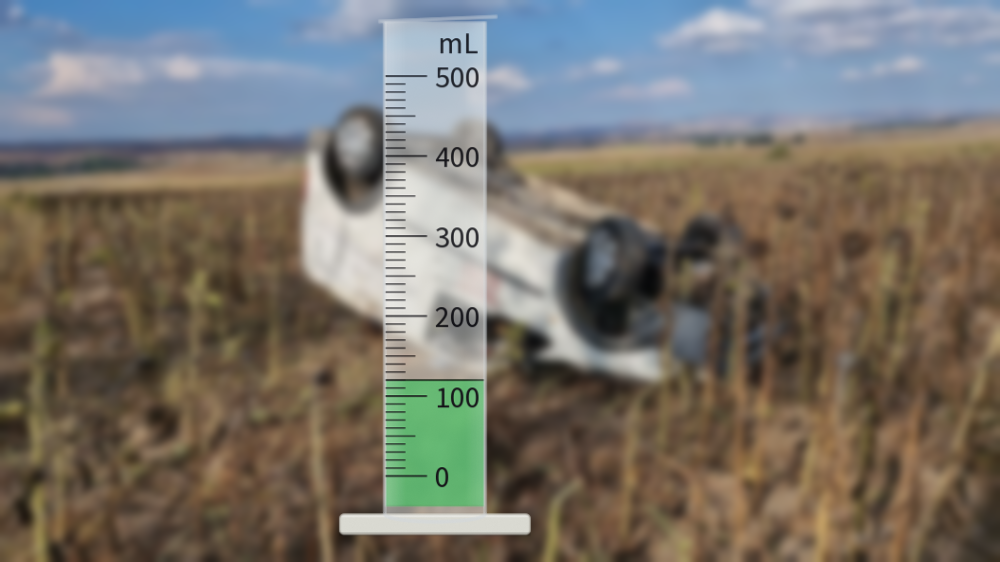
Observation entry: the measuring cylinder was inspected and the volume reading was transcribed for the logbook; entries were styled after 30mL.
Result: 120mL
